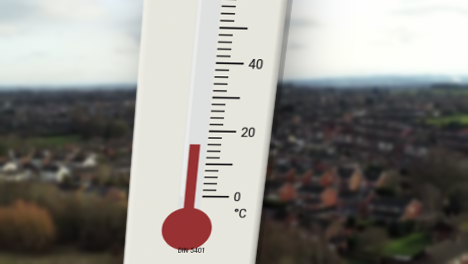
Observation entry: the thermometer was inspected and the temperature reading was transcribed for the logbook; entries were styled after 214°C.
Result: 16°C
